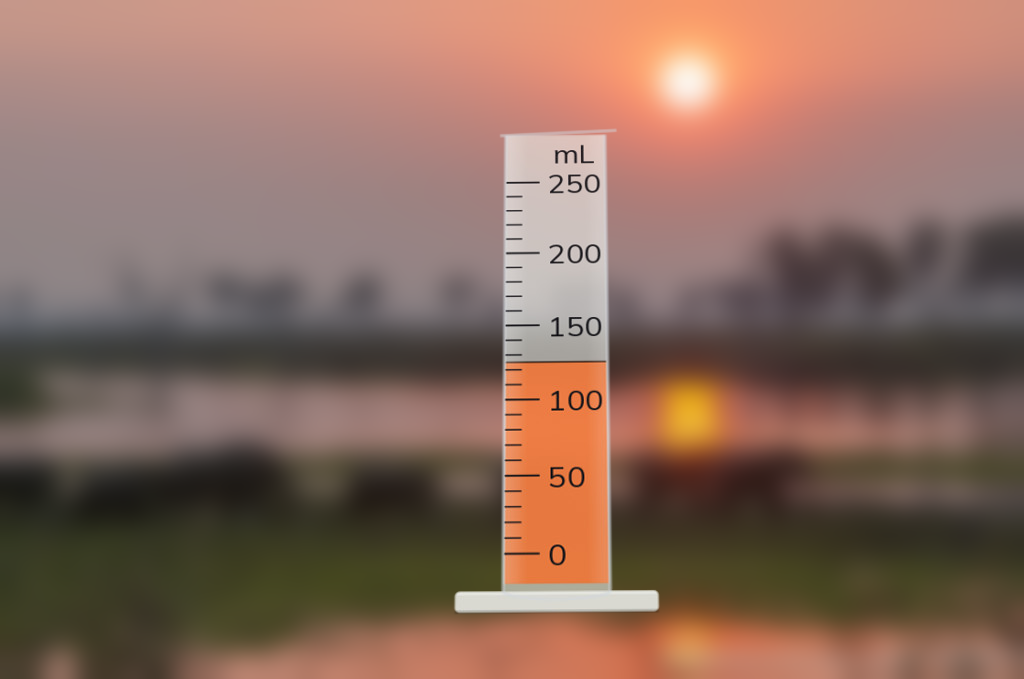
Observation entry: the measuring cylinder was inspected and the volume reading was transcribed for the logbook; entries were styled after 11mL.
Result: 125mL
